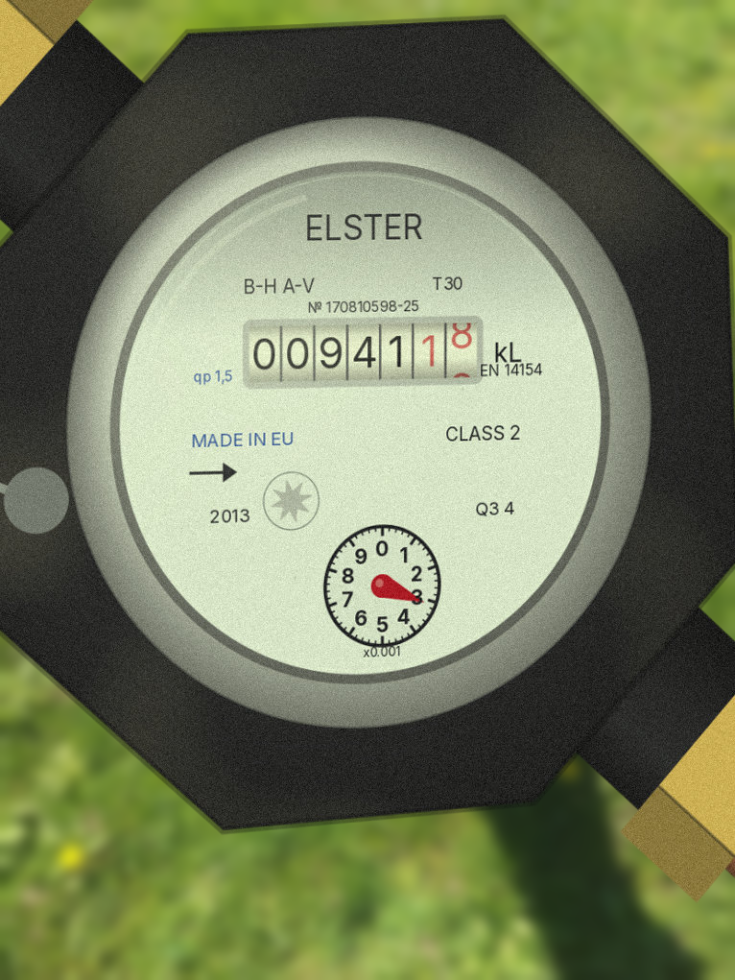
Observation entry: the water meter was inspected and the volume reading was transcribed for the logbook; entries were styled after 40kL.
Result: 941.183kL
